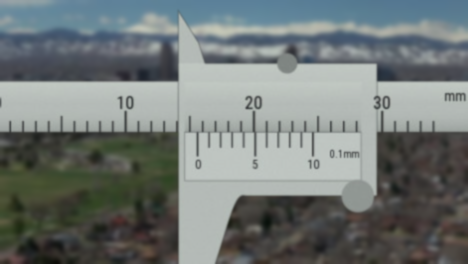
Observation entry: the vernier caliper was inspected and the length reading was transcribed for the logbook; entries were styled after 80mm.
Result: 15.6mm
